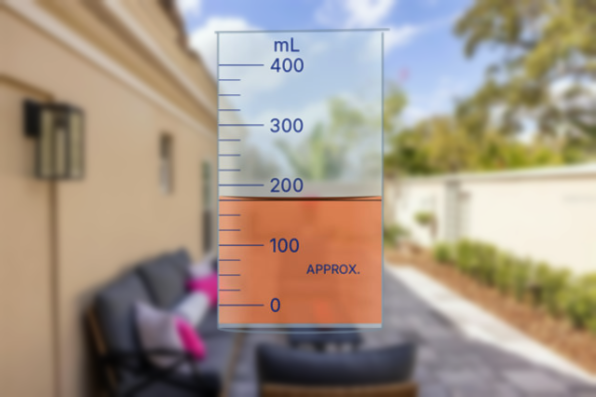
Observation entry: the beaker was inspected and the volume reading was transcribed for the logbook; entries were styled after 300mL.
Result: 175mL
